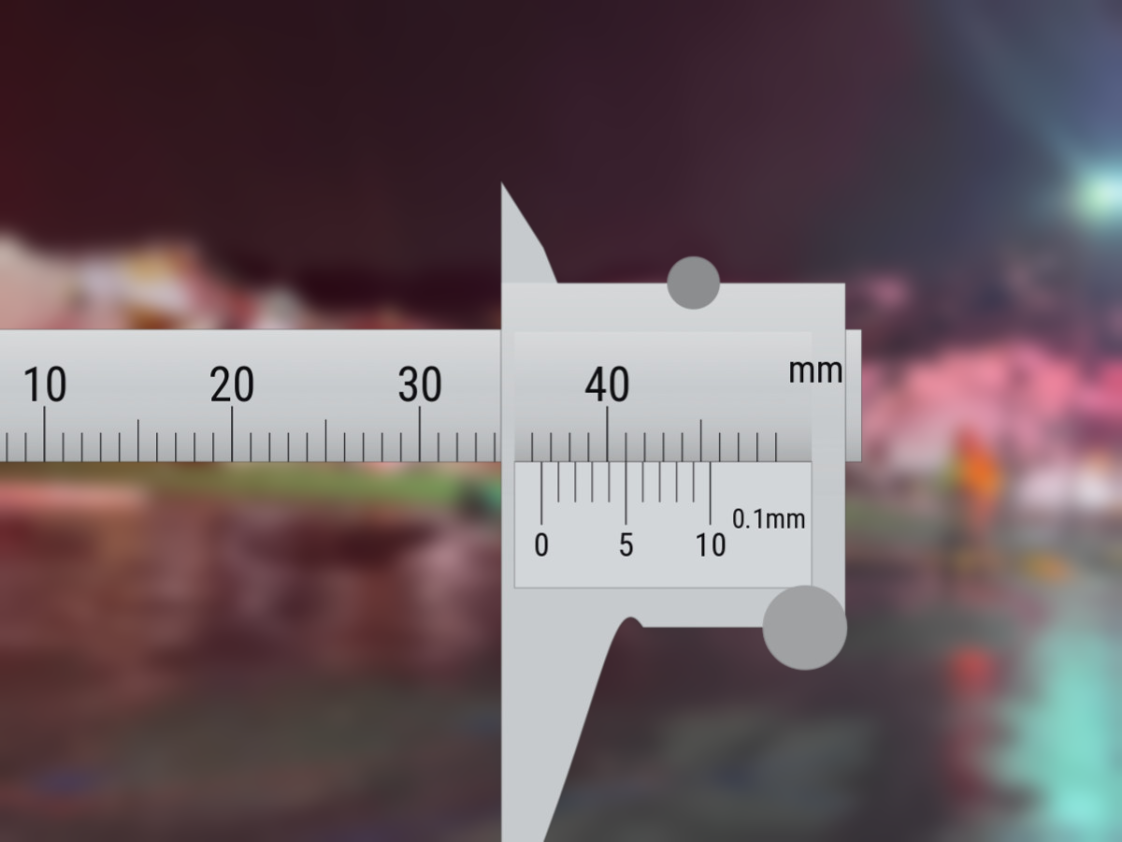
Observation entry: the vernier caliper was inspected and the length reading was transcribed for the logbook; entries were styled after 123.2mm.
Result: 36.5mm
